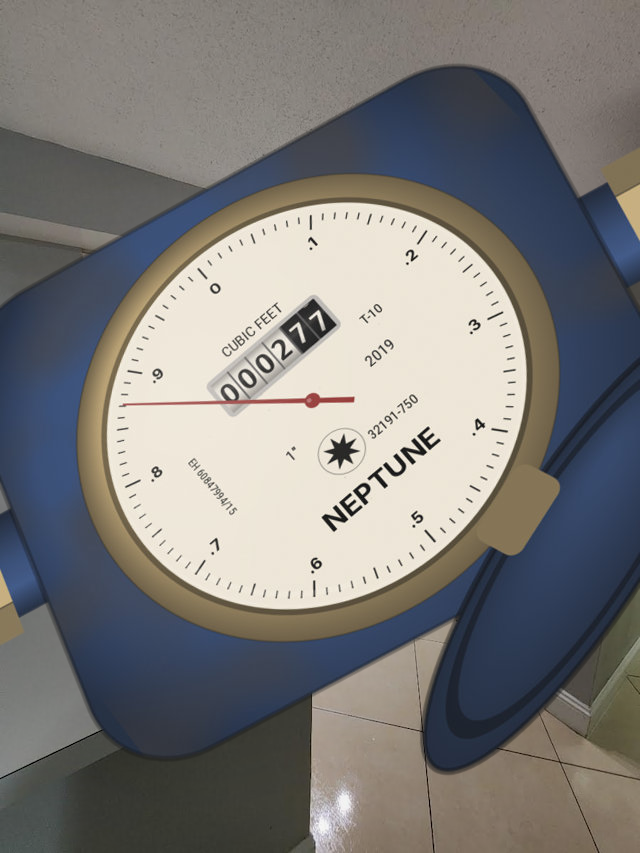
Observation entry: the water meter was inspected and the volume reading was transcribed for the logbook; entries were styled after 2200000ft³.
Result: 276.87ft³
